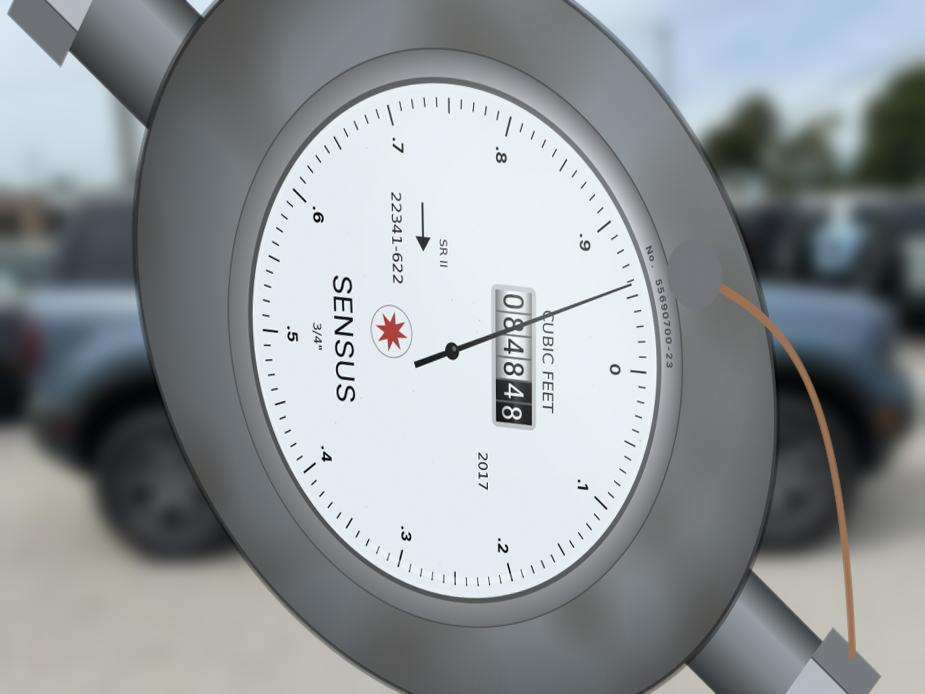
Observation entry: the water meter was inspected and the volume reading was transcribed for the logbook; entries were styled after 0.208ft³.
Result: 84847.94ft³
